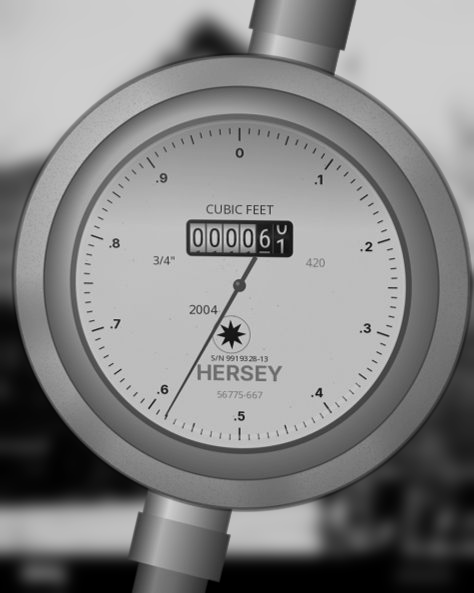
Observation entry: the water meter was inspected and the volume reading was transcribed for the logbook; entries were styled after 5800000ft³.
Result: 60.58ft³
